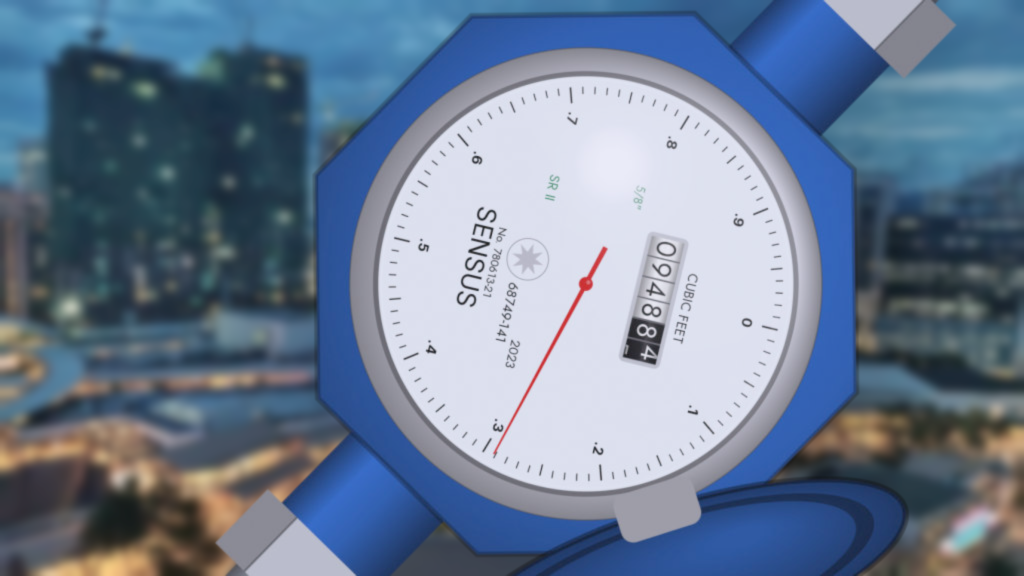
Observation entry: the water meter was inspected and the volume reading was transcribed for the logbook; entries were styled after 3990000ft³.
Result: 94884.29ft³
